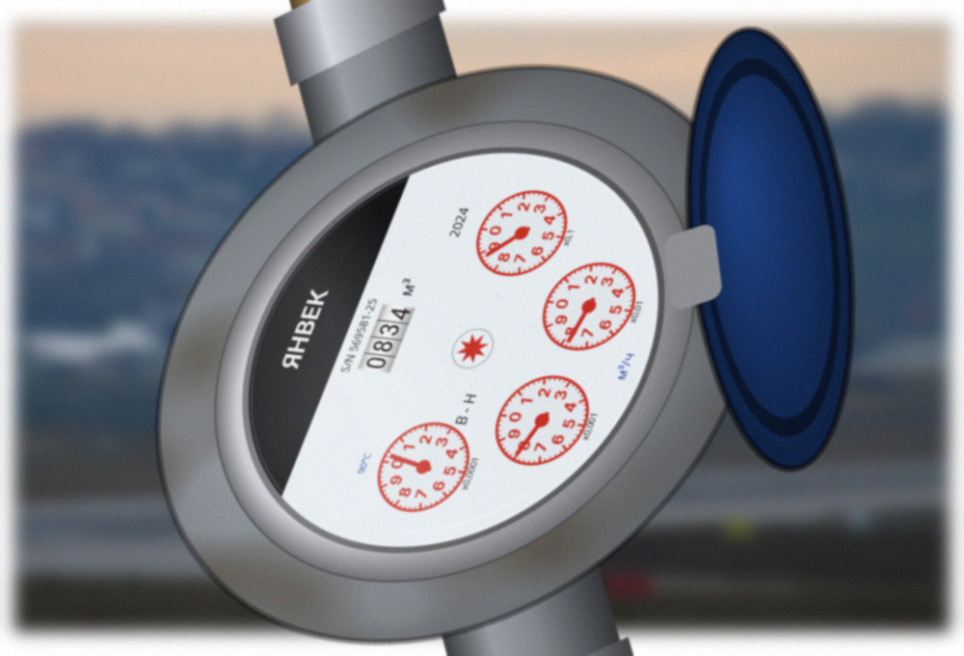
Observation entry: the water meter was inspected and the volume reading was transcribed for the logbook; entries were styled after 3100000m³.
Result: 833.8780m³
